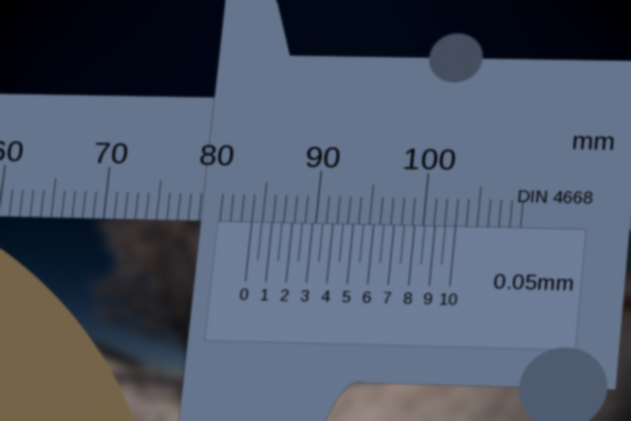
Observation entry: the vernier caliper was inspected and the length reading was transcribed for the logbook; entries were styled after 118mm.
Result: 84.0mm
